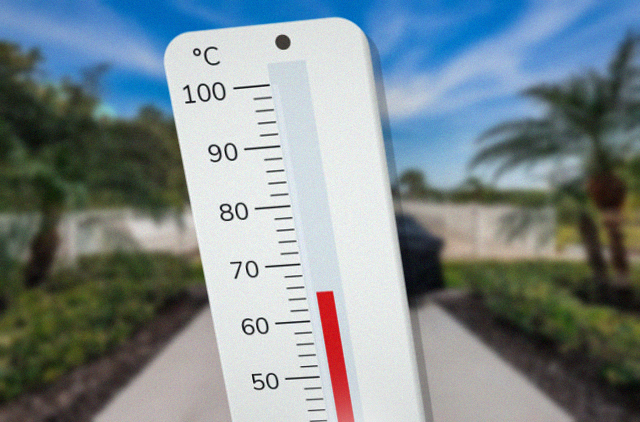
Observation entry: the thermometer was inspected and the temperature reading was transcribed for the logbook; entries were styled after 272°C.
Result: 65°C
